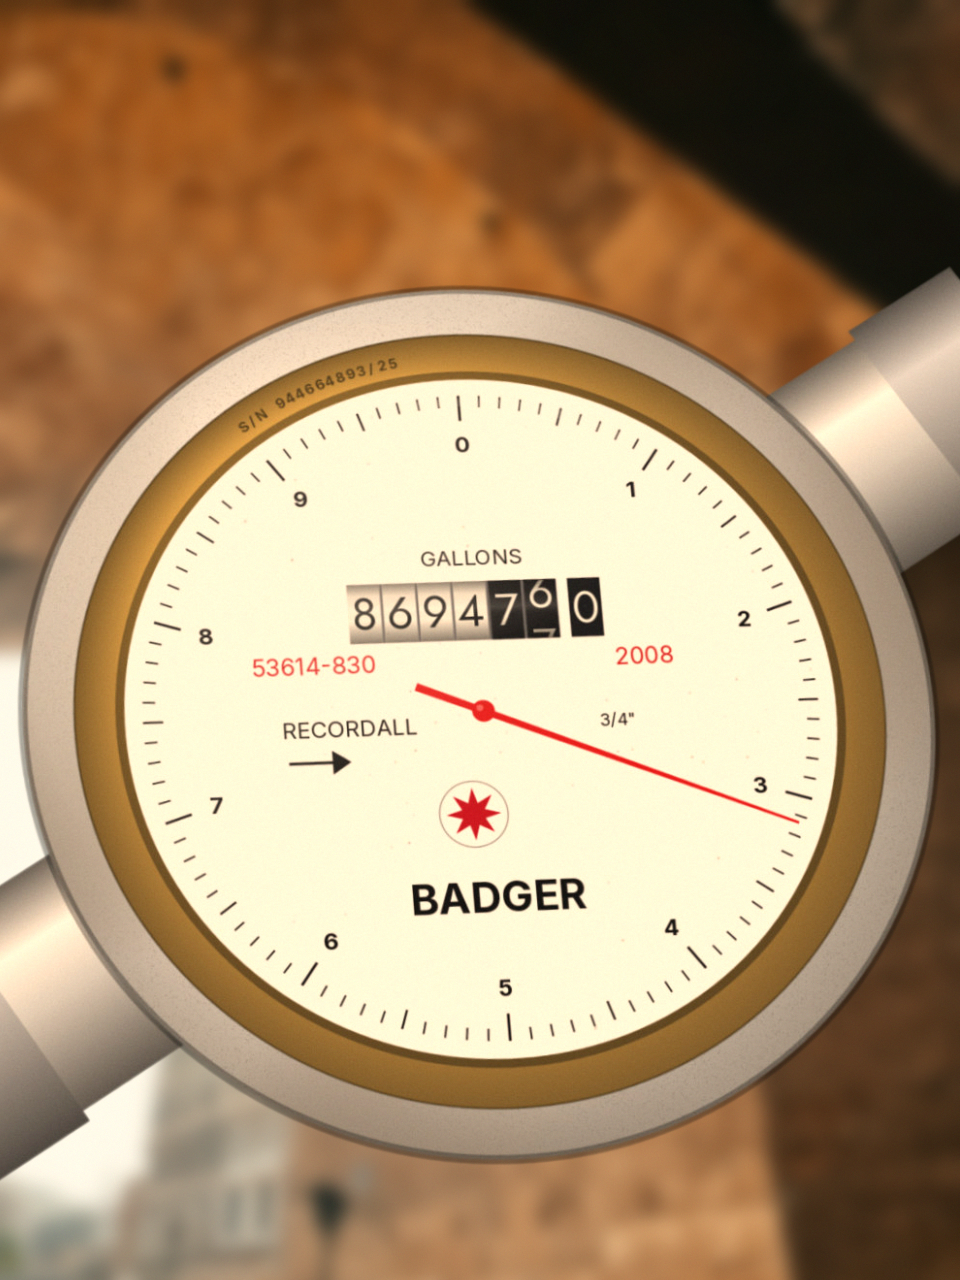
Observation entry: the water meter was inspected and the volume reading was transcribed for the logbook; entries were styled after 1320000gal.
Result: 8694763.1gal
